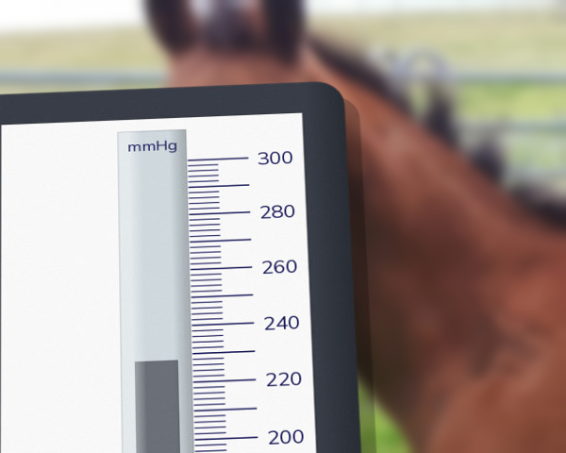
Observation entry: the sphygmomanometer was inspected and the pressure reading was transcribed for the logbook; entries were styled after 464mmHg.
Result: 228mmHg
